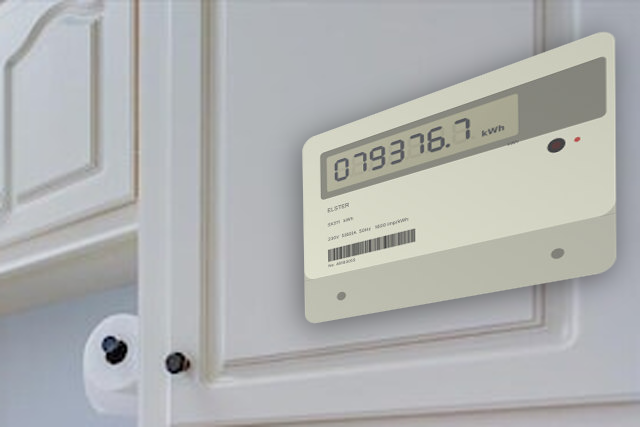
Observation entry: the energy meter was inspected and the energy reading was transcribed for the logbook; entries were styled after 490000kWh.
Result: 79376.7kWh
